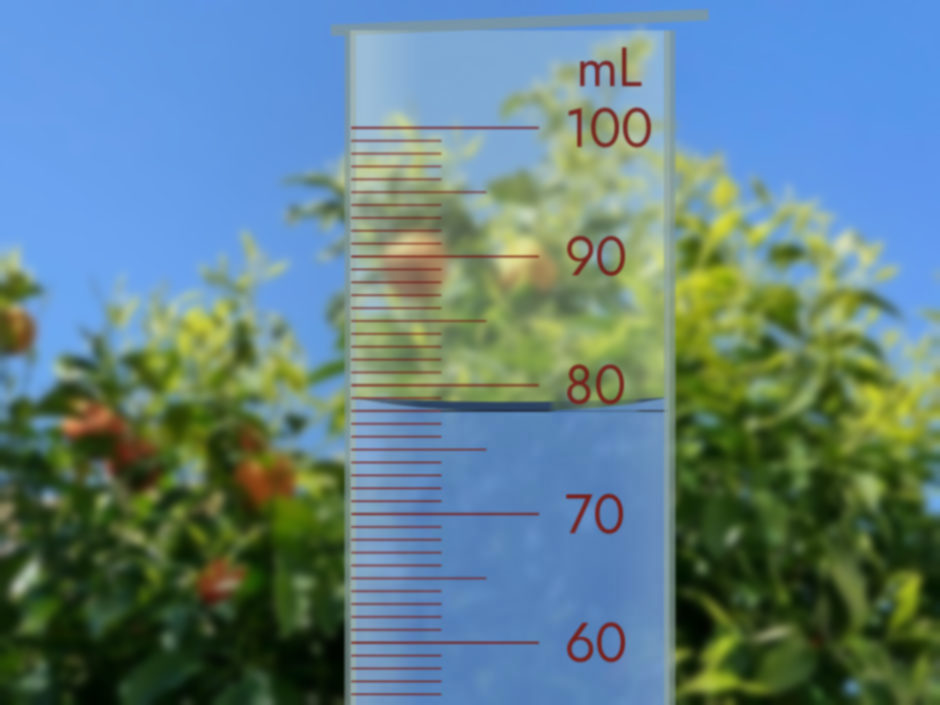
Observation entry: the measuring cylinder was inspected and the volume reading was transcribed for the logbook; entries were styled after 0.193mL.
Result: 78mL
